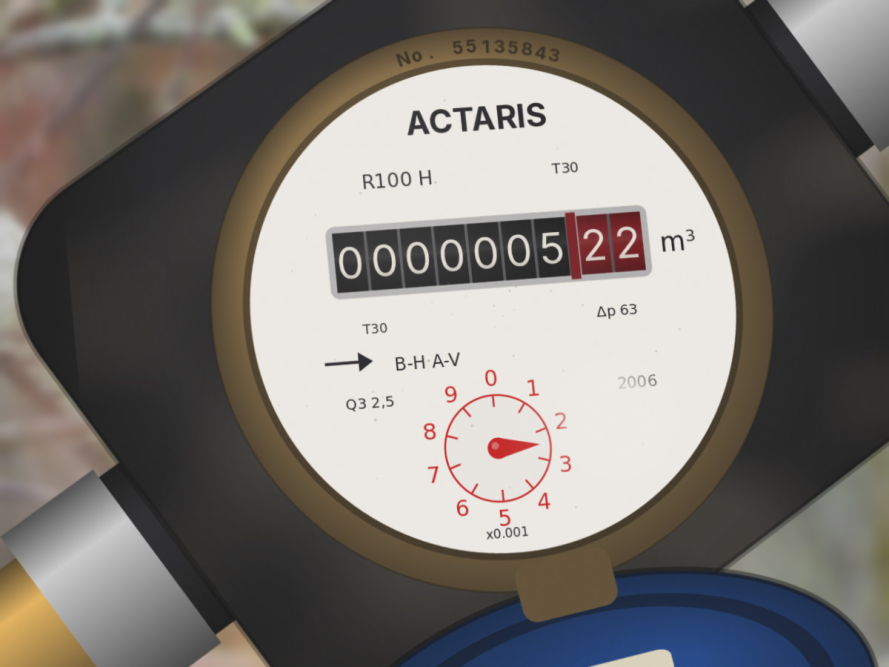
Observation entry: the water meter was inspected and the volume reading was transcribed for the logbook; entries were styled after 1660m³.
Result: 5.222m³
